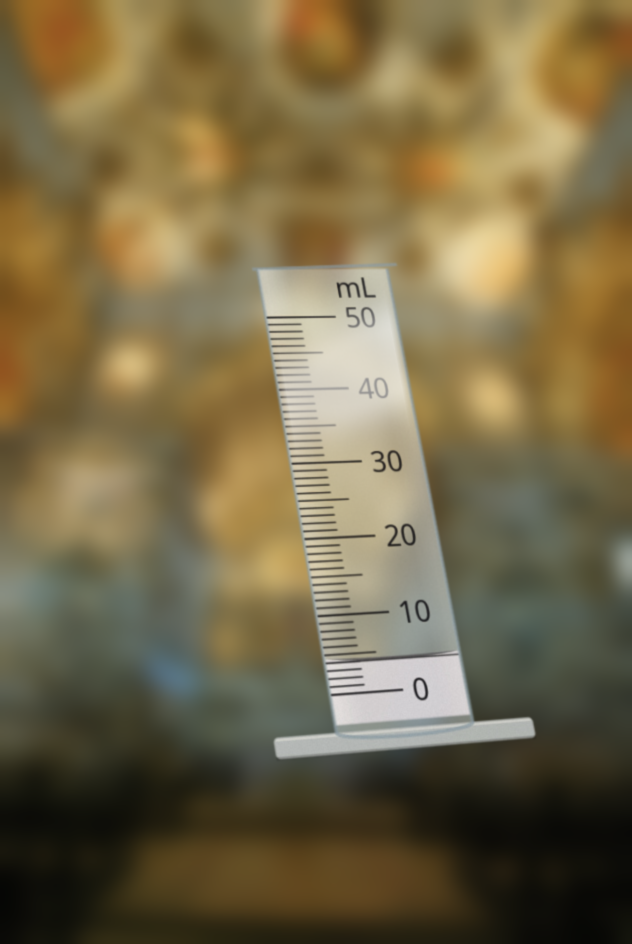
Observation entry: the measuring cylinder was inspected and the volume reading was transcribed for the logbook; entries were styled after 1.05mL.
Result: 4mL
